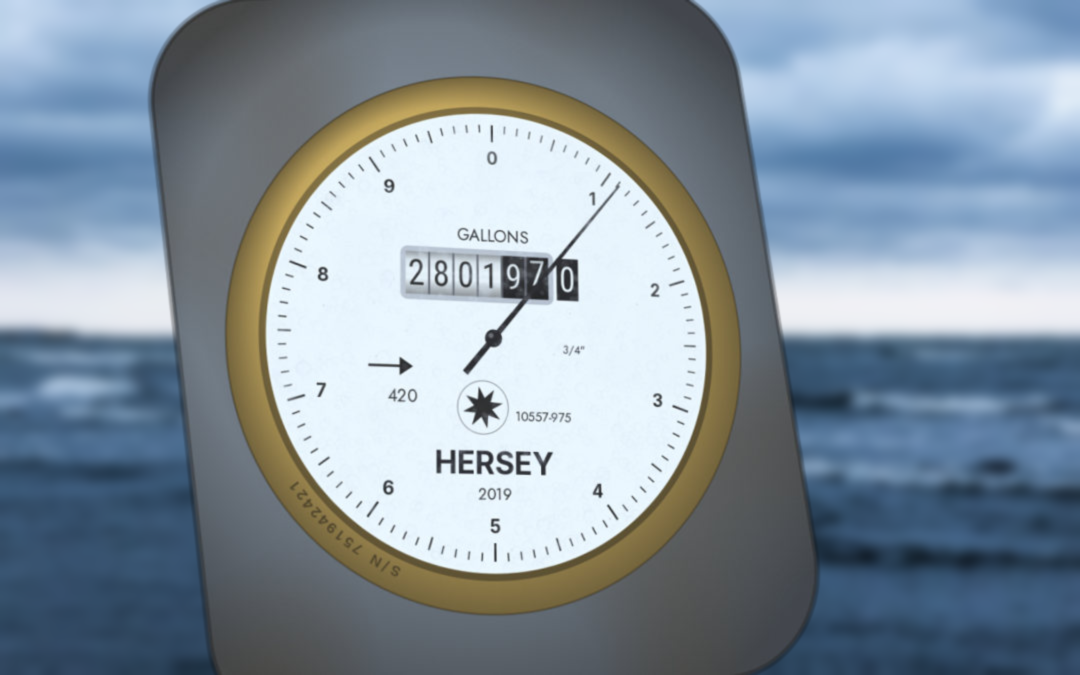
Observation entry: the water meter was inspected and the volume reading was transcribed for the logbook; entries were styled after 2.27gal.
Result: 2801971.1gal
